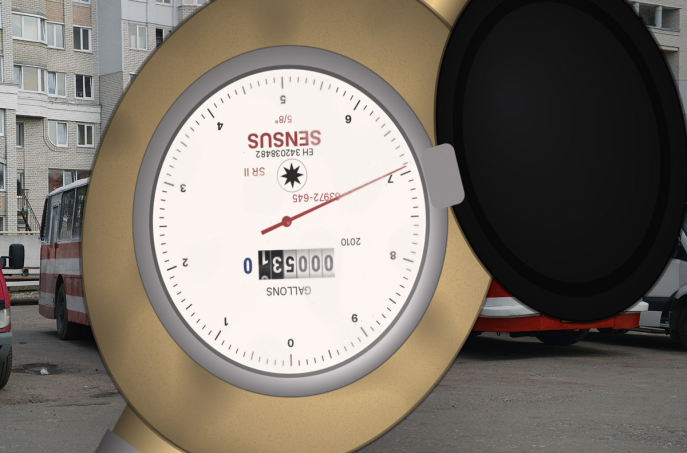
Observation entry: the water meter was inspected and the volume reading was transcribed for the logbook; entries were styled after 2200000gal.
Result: 5306.9gal
